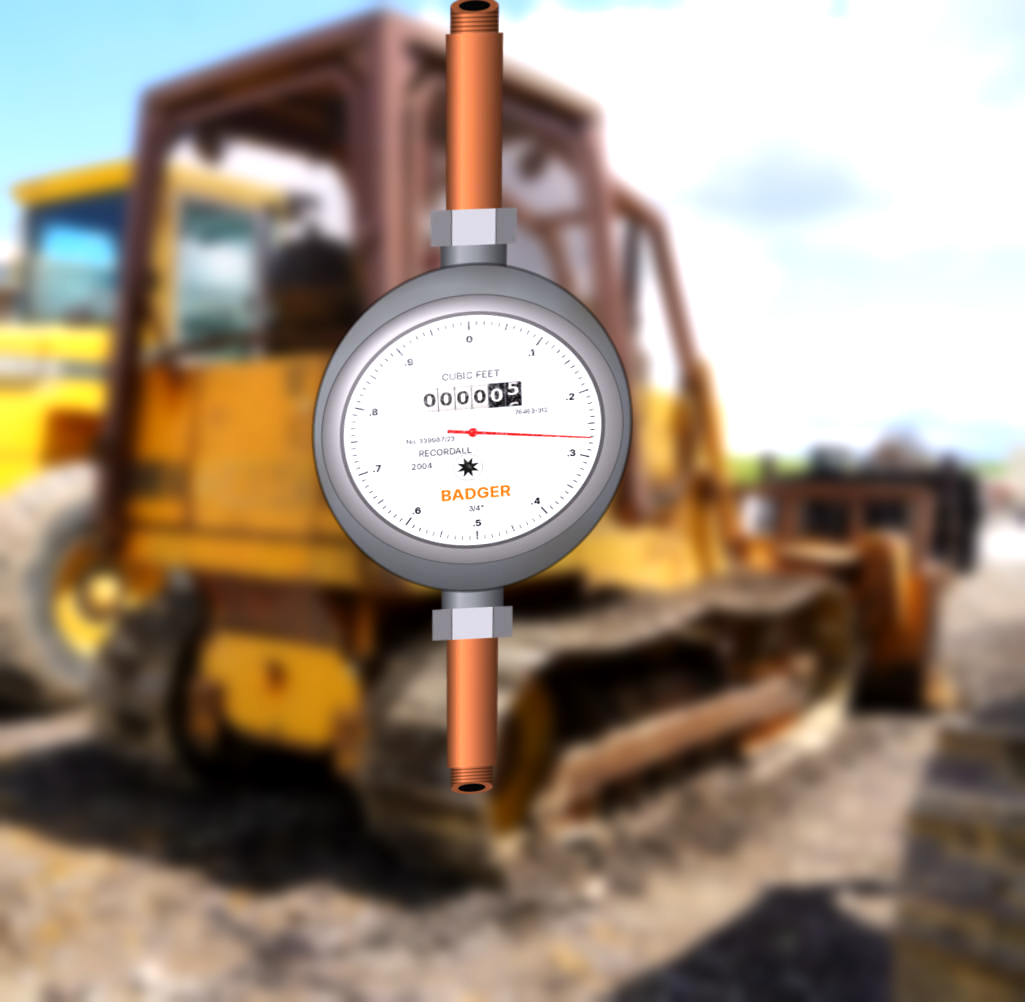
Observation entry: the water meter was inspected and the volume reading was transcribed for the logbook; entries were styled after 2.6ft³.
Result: 5.27ft³
